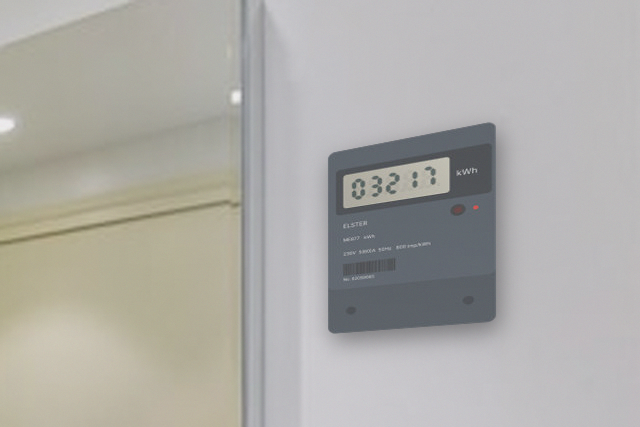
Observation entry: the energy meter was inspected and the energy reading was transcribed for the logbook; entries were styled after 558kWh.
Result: 3217kWh
